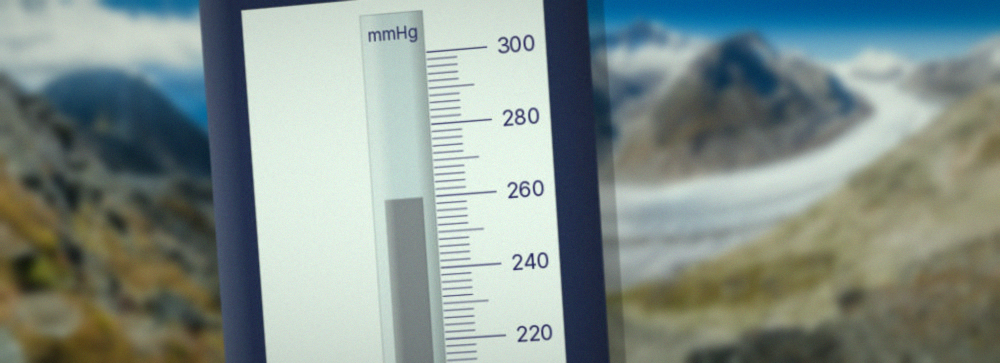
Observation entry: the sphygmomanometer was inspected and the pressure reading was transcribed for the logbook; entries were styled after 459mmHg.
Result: 260mmHg
